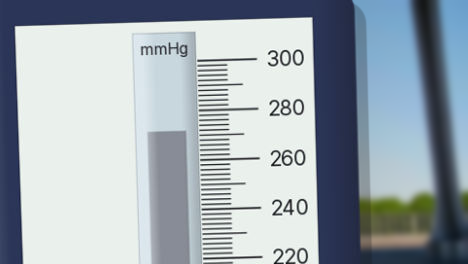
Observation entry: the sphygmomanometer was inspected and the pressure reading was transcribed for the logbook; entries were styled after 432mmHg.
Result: 272mmHg
